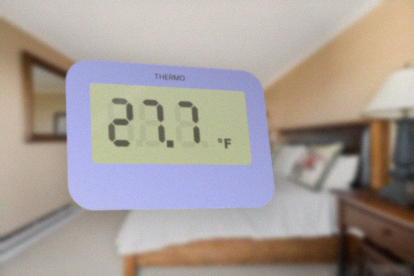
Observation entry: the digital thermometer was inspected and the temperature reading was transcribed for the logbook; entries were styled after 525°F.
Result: 27.7°F
